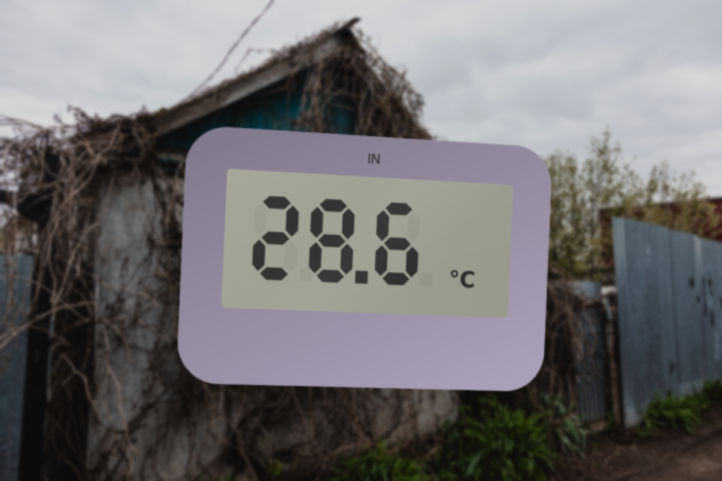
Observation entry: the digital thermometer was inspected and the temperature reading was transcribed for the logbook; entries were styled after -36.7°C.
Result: 28.6°C
